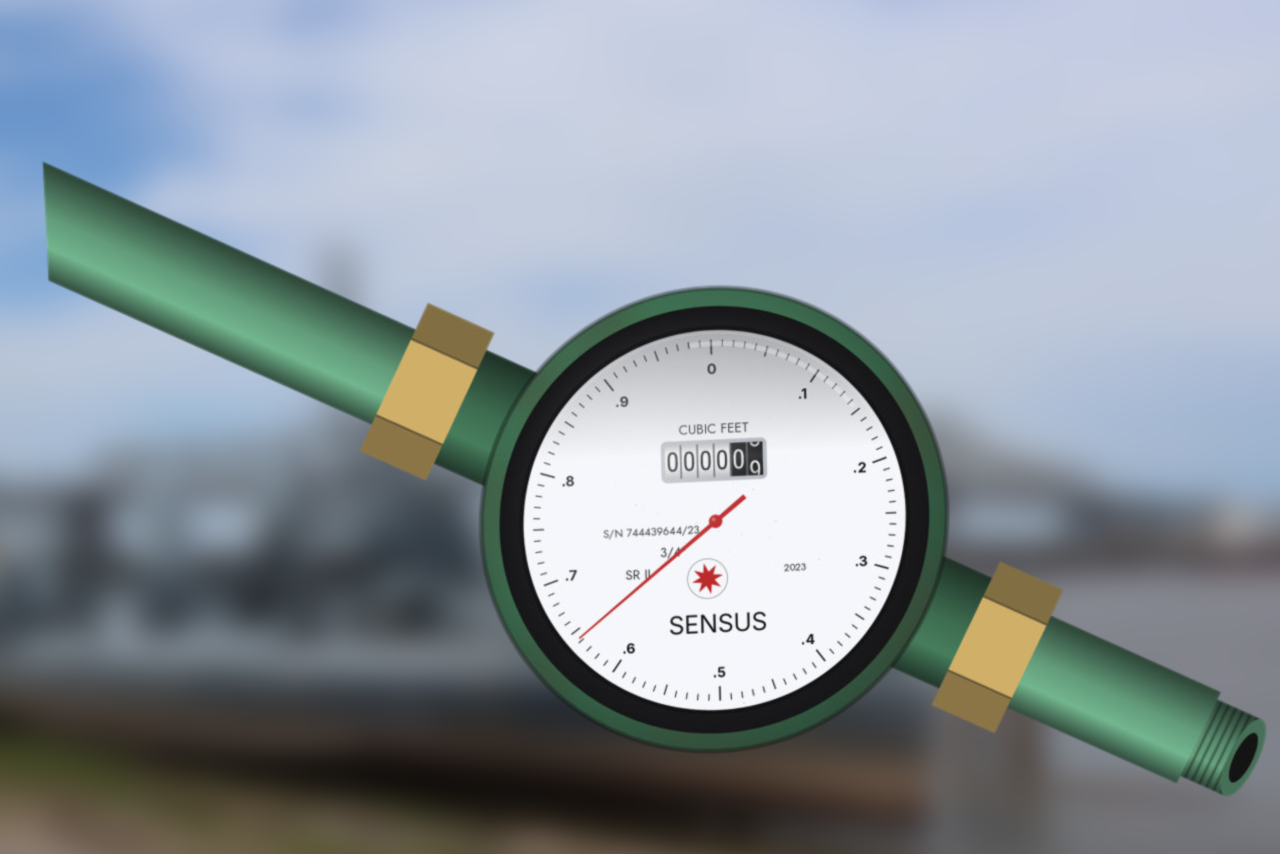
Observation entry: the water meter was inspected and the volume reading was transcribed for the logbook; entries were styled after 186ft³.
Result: 8.64ft³
